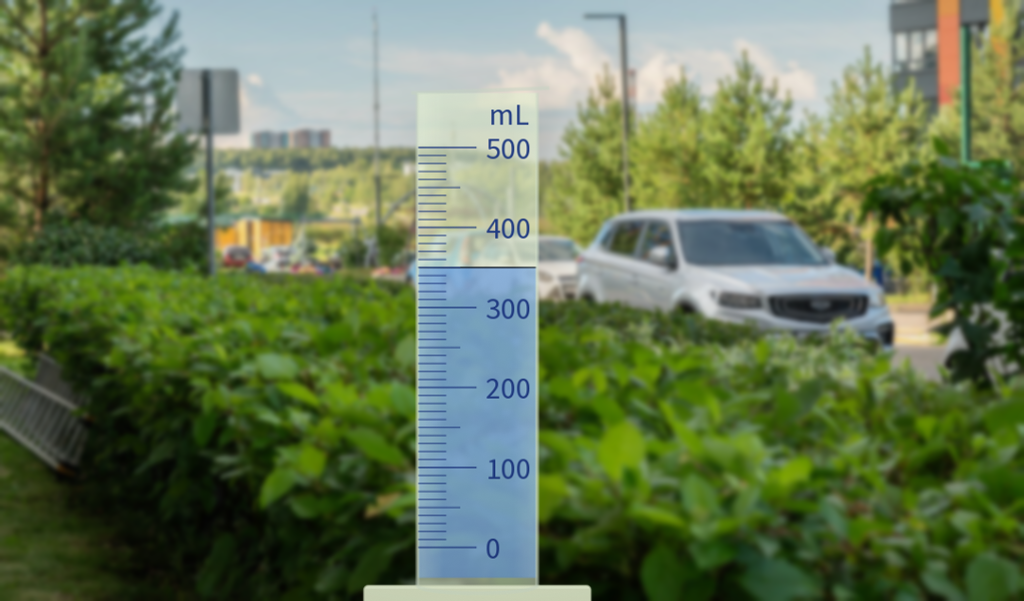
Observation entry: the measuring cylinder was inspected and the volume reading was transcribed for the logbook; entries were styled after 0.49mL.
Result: 350mL
